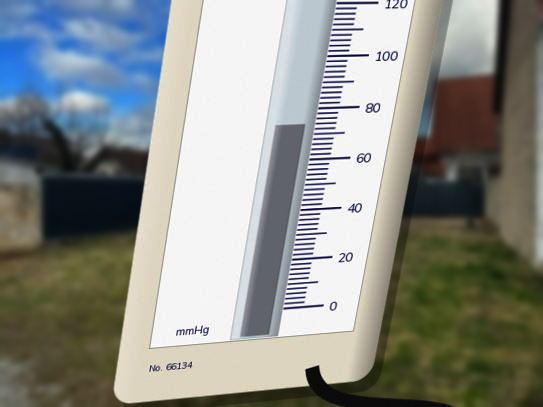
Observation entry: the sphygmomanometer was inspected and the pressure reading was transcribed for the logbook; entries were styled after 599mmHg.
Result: 74mmHg
